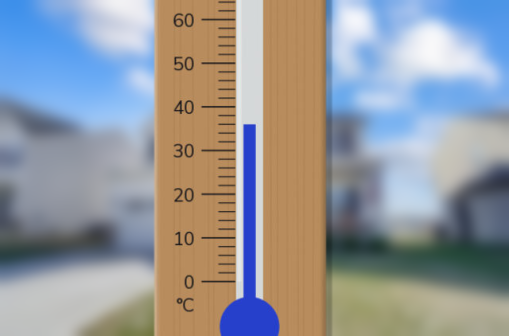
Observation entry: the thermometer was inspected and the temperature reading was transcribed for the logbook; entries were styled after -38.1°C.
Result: 36°C
